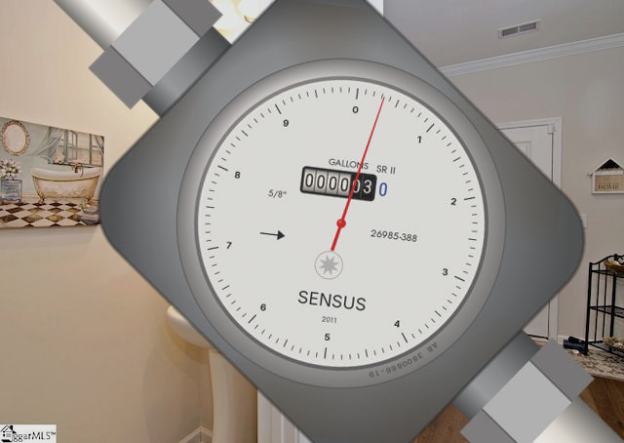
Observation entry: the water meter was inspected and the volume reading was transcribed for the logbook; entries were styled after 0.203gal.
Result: 30.3gal
